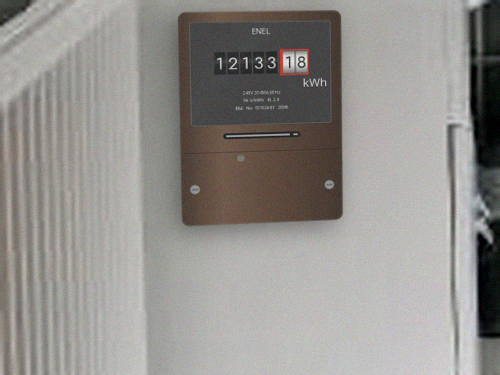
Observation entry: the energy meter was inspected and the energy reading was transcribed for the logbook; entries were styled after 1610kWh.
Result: 12133.18kWh
